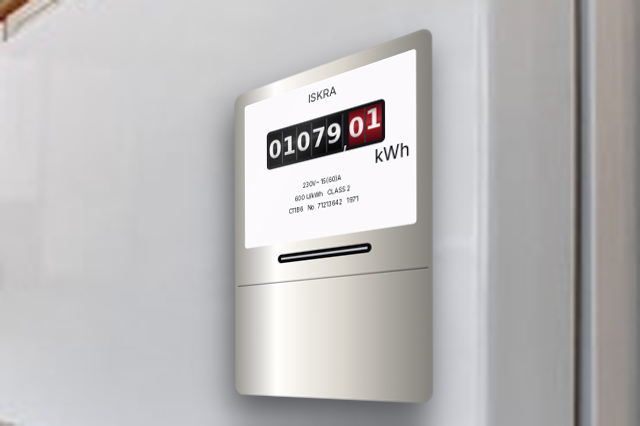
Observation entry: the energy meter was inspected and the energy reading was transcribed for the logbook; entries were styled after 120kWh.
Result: 1079.01kWh
